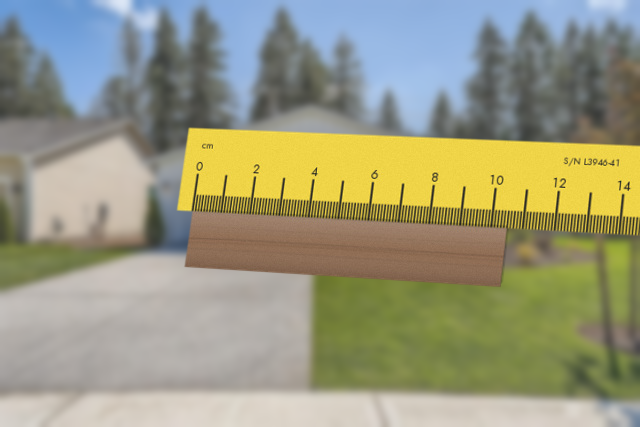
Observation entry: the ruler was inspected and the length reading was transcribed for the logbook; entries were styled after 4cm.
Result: 10.5cm
